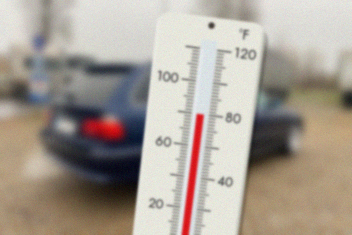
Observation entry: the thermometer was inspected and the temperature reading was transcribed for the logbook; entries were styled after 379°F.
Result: 80°F
